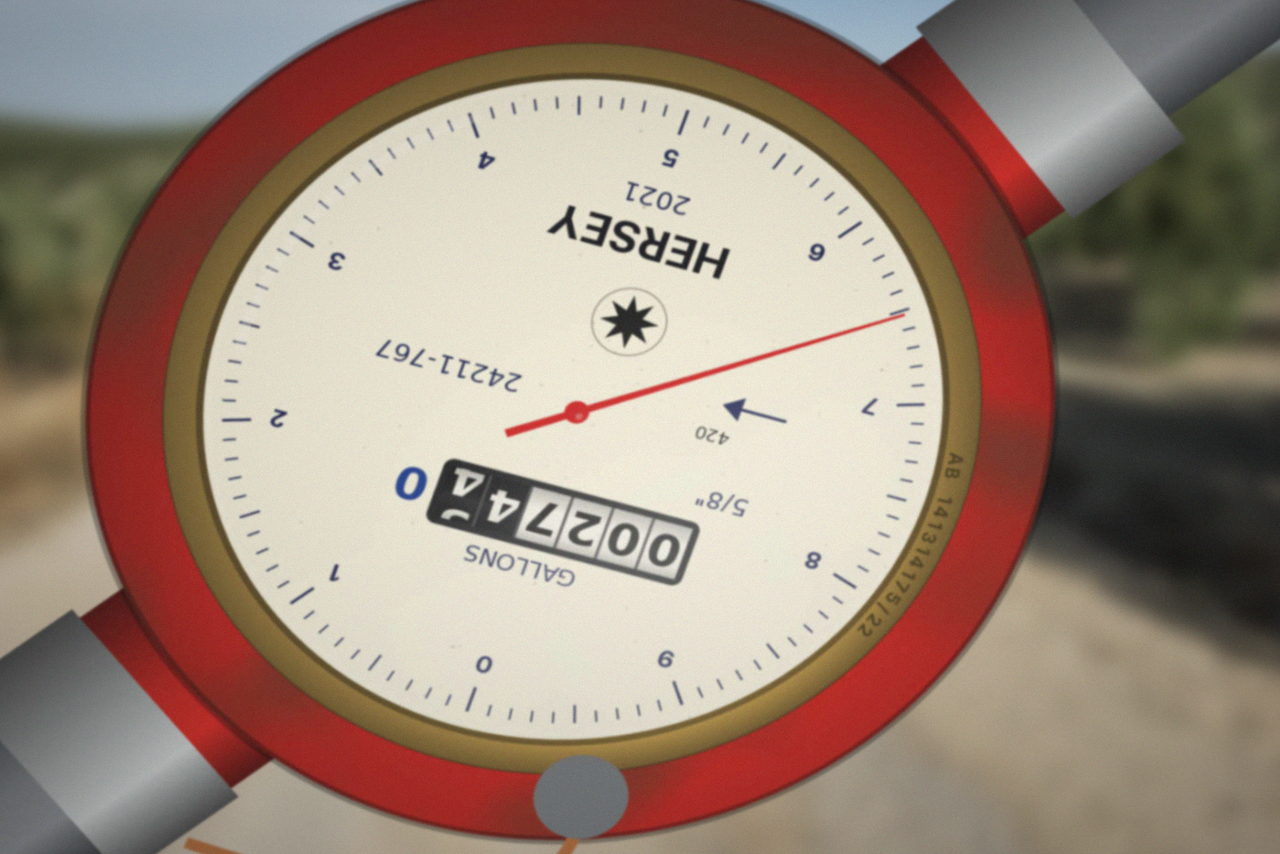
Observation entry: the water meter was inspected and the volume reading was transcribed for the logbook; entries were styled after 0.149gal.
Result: 27436.5gal
